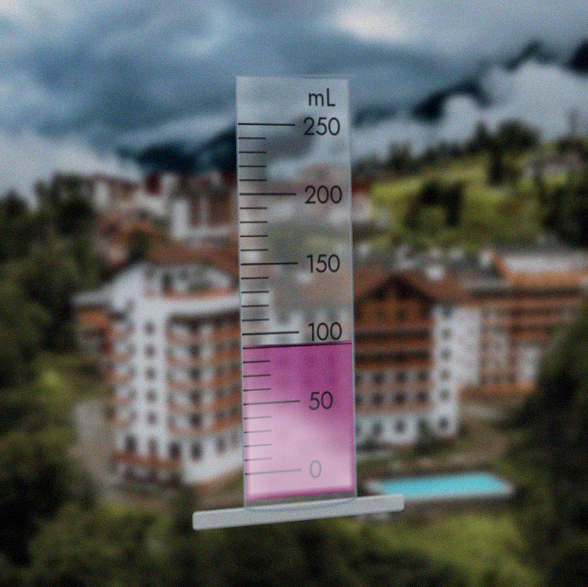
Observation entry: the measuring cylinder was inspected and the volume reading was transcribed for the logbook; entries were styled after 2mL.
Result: 90mL
